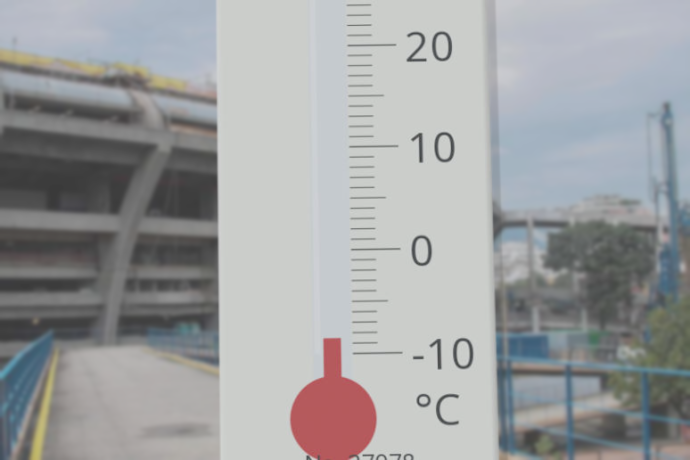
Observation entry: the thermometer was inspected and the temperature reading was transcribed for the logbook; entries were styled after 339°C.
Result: -8.5°C
